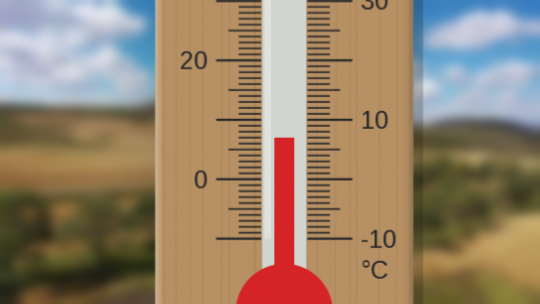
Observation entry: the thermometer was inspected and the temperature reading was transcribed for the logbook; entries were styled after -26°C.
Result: 7°C
